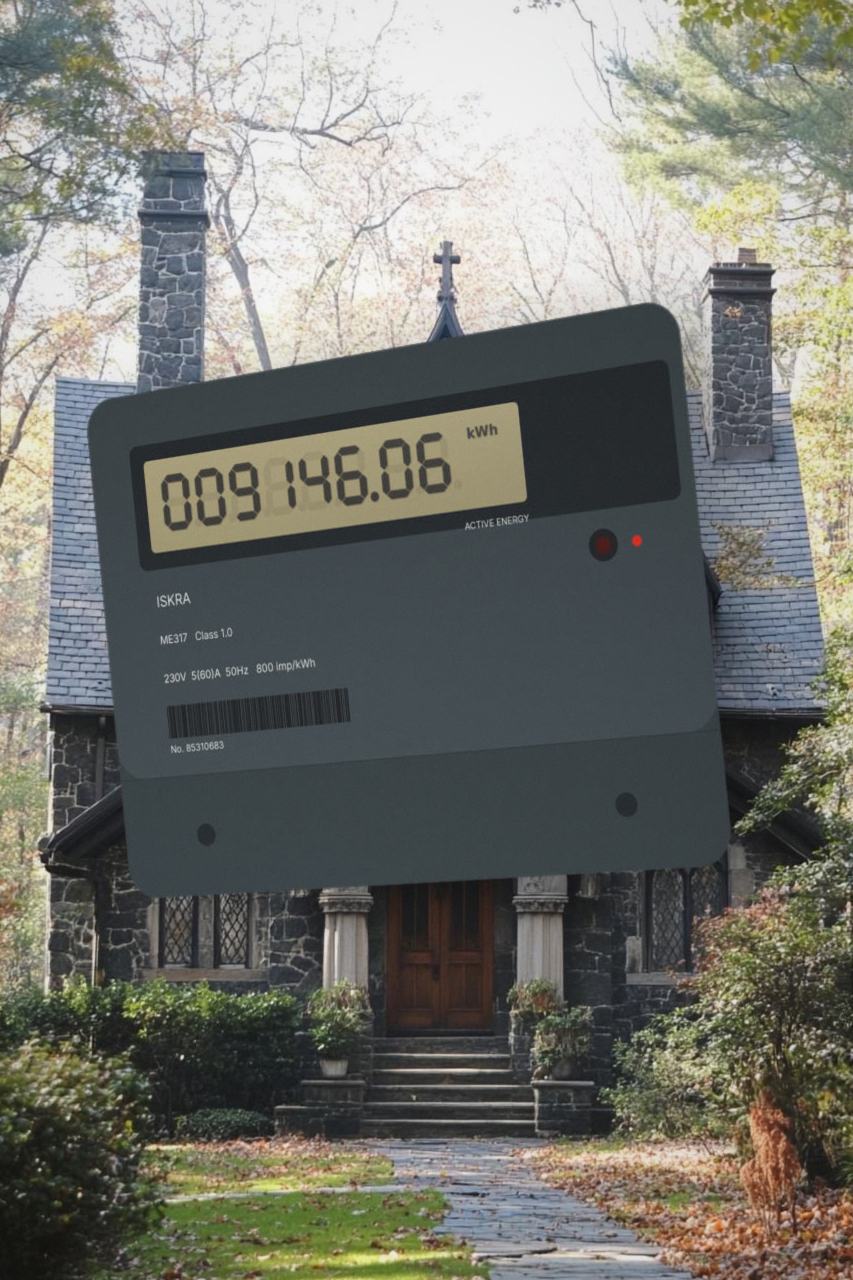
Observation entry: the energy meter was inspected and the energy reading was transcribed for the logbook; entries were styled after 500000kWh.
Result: 9146.06kWh
